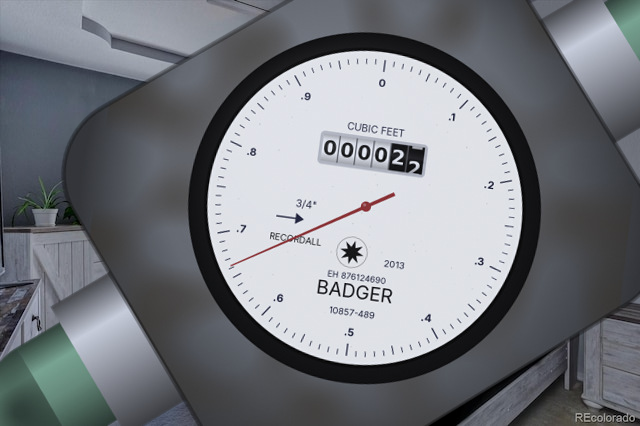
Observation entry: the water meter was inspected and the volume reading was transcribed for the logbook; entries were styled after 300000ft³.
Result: 21.66ft³
